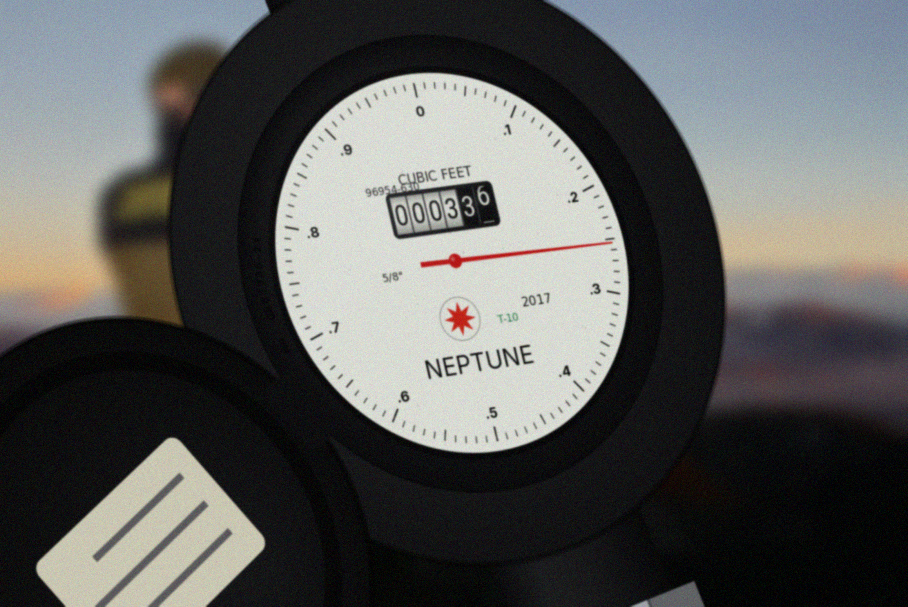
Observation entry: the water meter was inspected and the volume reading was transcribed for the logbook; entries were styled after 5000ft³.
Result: 336.25ft³
